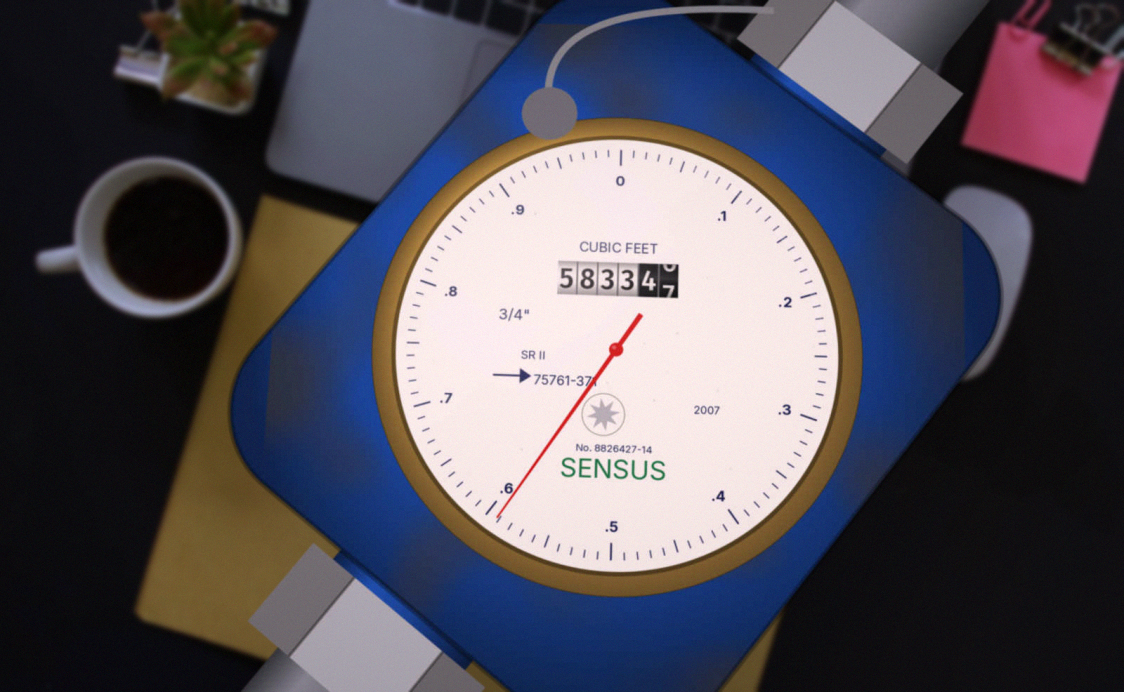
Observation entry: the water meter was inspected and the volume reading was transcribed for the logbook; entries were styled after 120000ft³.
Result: 583346.59ft³
